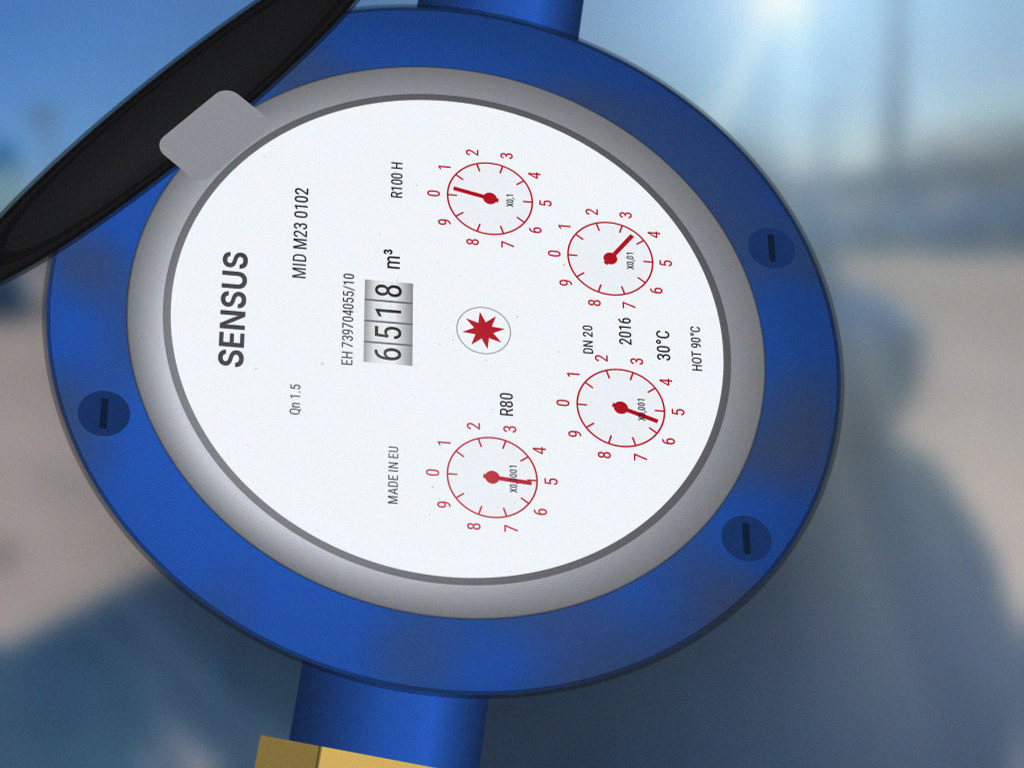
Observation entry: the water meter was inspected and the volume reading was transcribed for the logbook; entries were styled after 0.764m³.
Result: 6518.0355m³
